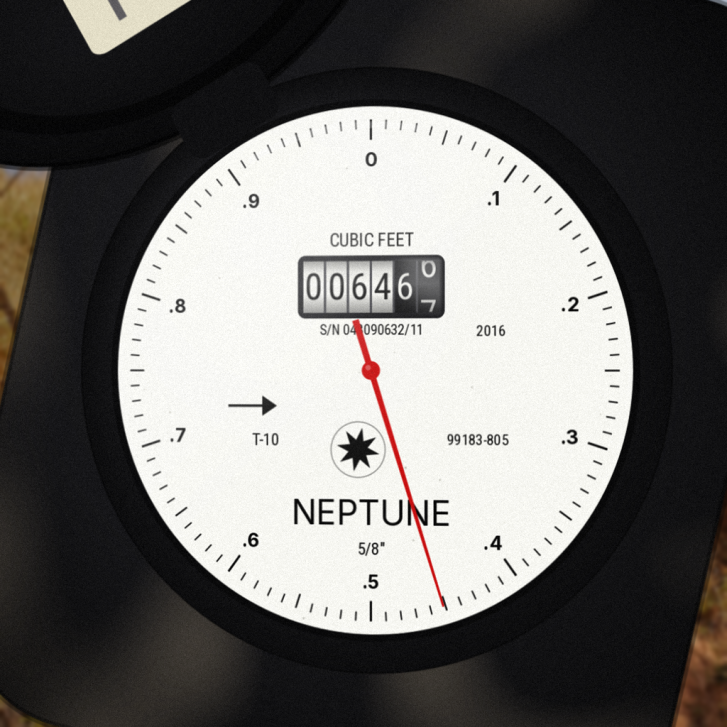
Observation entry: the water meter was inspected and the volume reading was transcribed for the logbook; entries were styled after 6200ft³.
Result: 6466.45ft³
